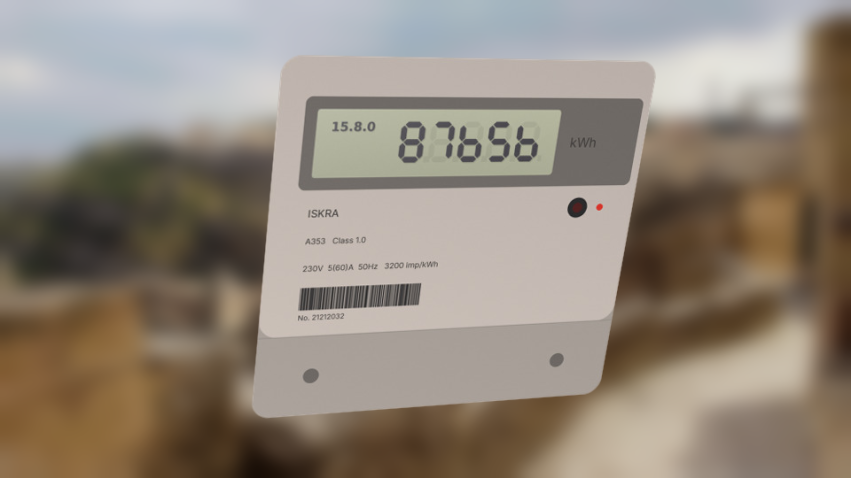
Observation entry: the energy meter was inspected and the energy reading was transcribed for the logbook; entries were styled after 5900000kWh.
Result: 87656kWh
